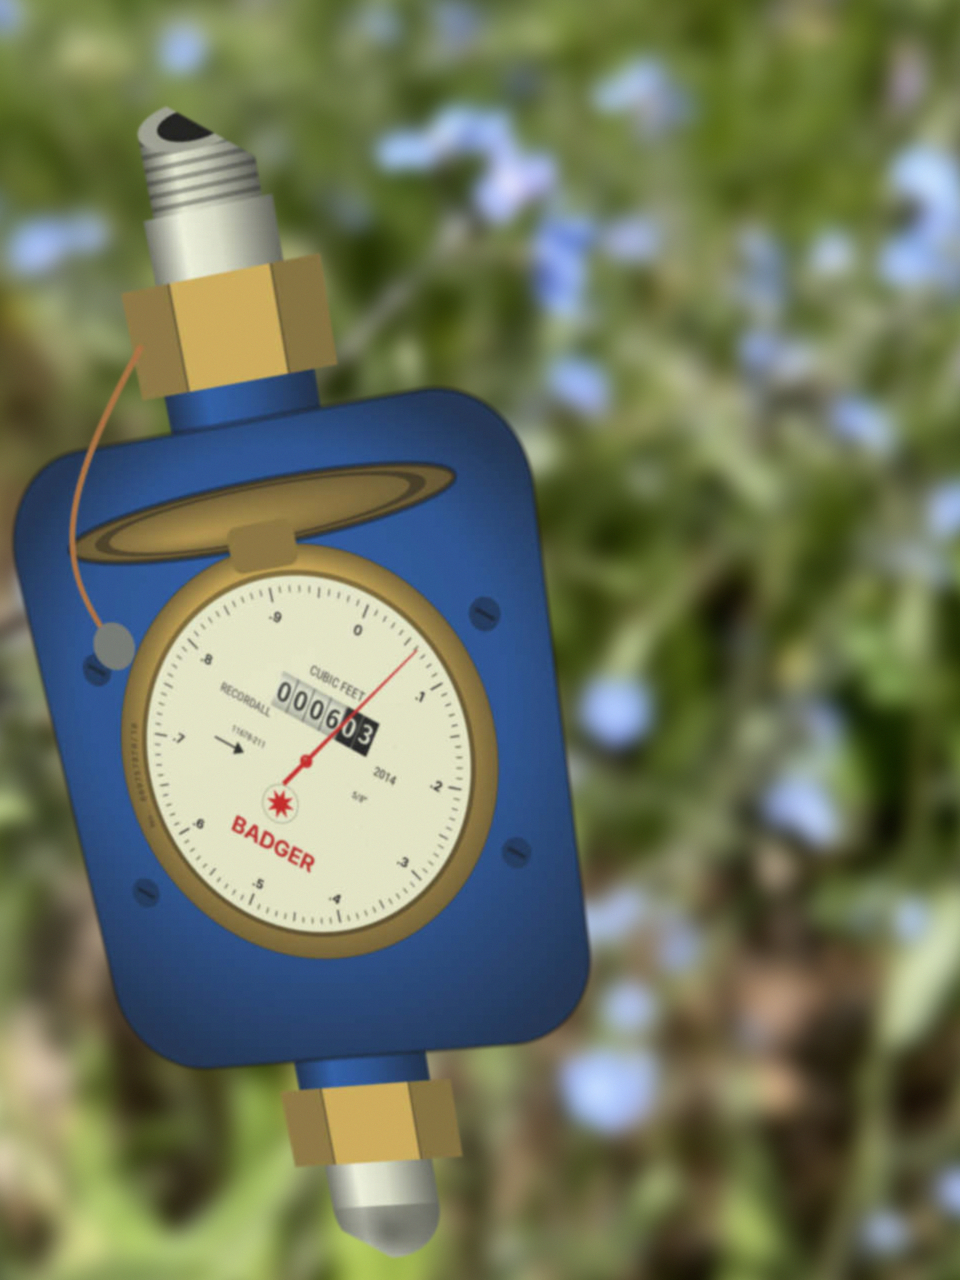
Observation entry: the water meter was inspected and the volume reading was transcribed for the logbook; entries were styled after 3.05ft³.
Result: 603.06ft³
